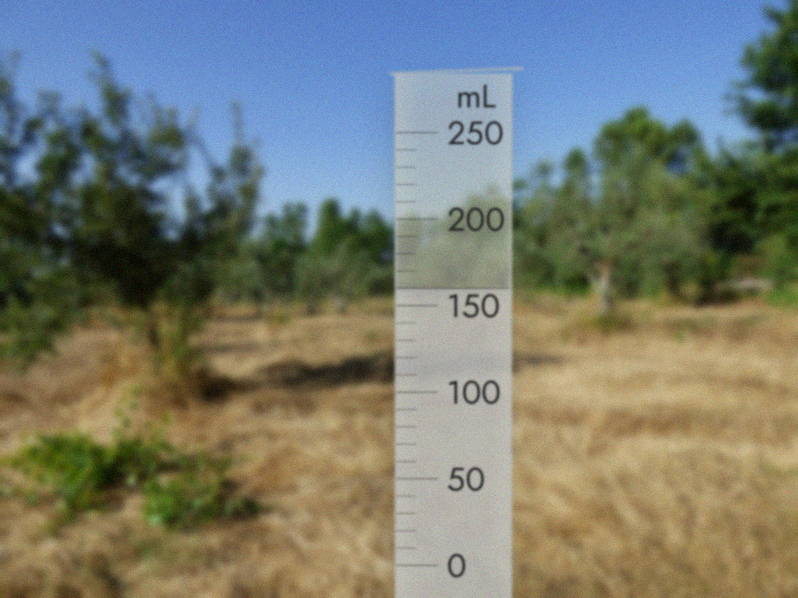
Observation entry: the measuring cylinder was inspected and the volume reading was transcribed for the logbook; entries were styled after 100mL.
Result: 160mL
